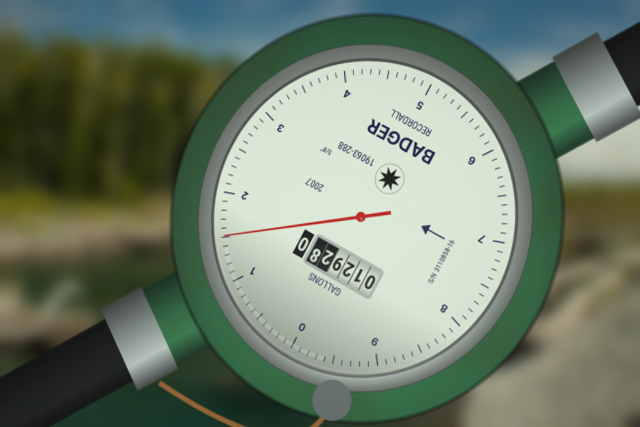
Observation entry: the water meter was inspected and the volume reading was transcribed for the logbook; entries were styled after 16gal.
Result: 129281.5gal
